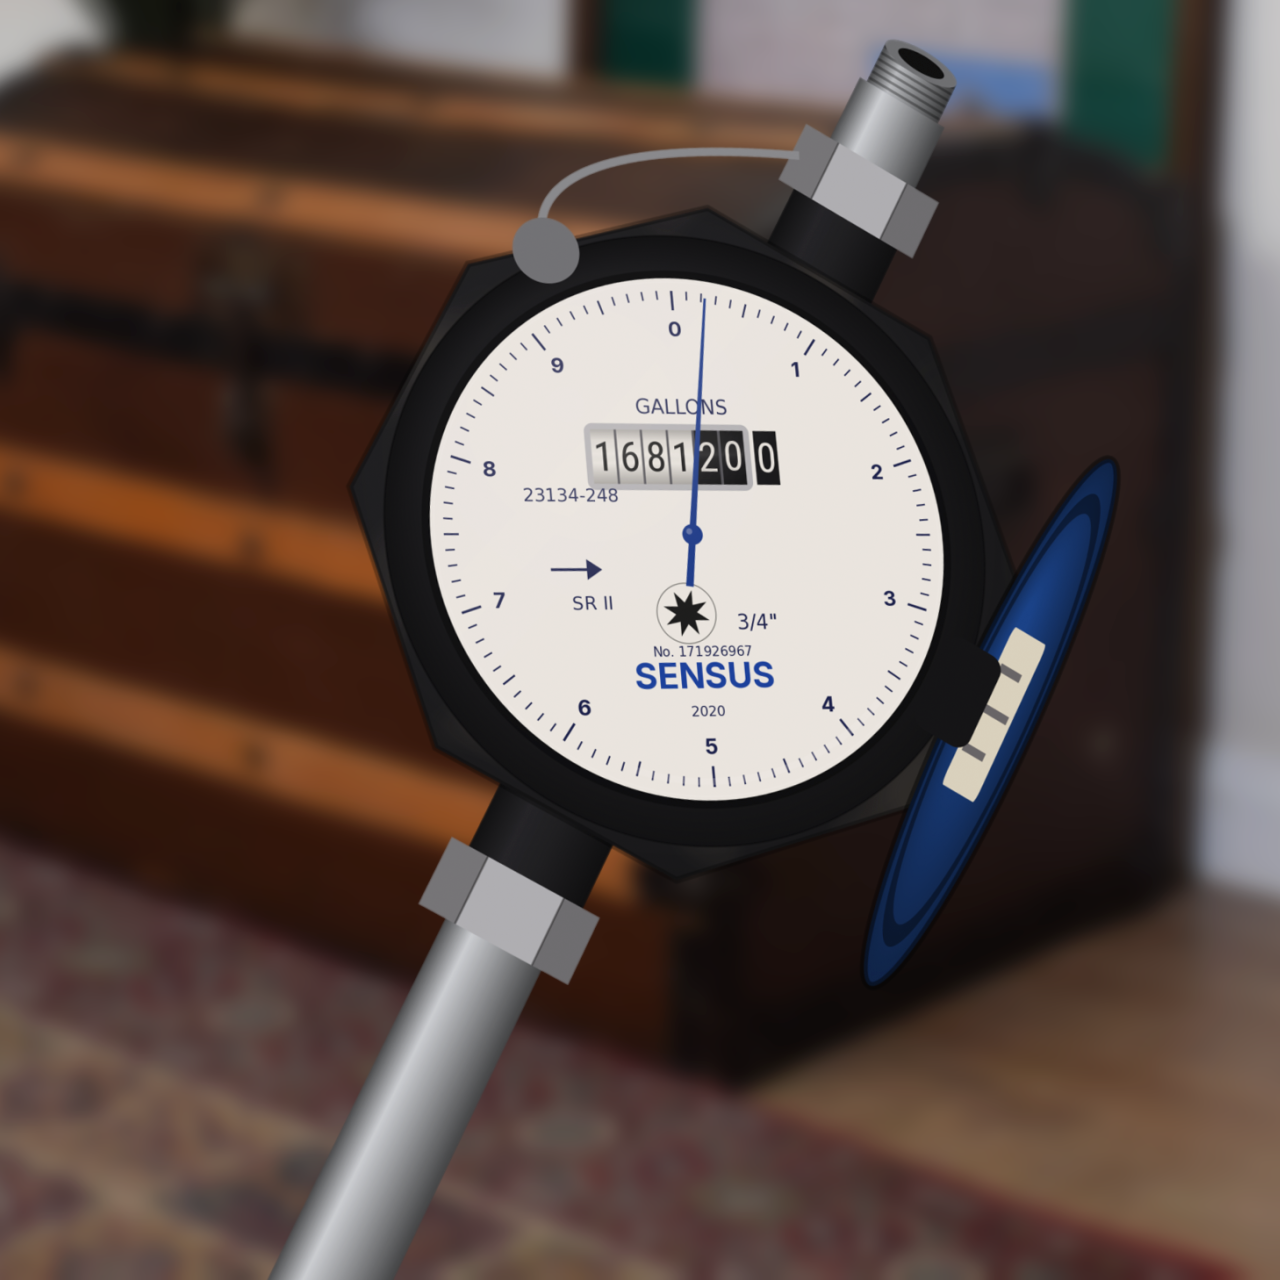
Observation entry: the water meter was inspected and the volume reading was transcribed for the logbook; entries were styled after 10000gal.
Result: 1681200.2gal
